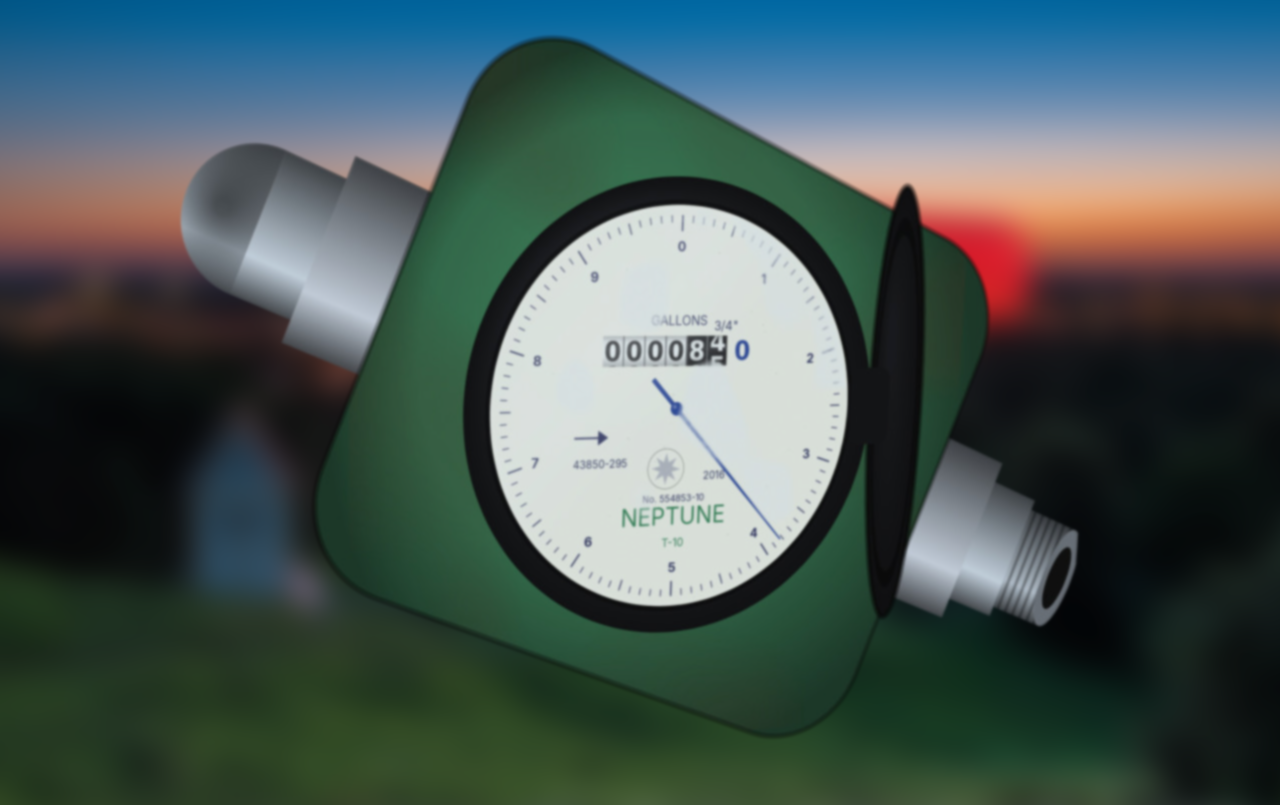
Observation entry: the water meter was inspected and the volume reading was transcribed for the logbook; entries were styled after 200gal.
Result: 843.8gal
